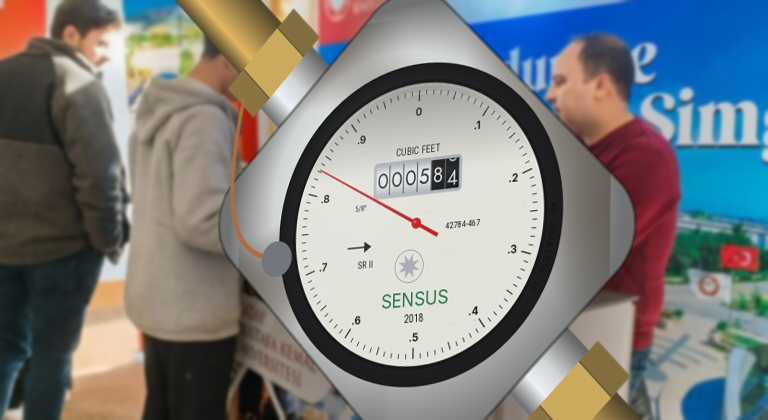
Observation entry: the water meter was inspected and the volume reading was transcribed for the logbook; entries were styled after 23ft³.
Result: 583.83ft³
